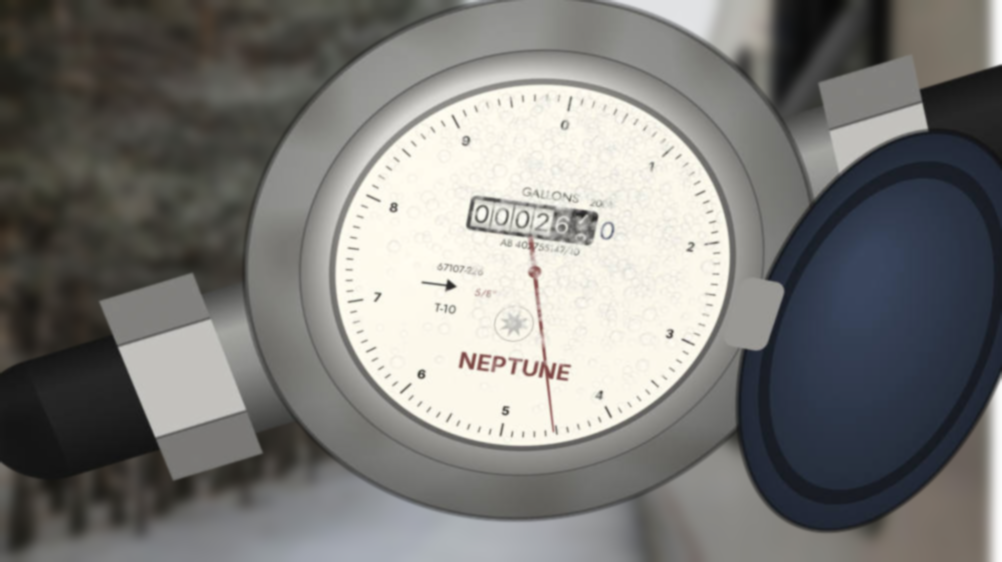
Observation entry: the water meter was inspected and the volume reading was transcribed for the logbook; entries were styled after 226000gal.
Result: 2674.5gal
